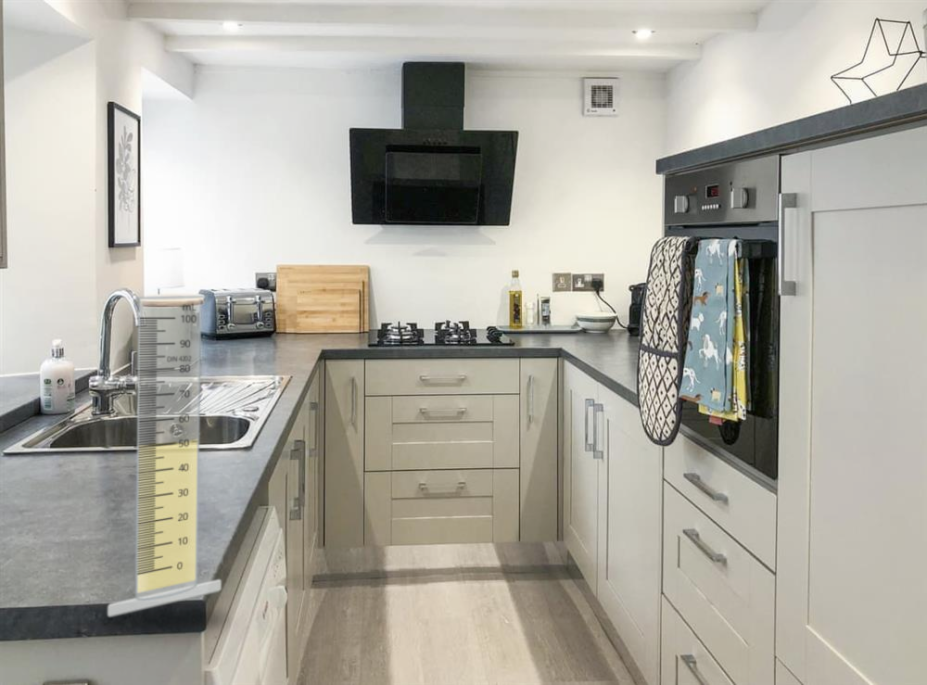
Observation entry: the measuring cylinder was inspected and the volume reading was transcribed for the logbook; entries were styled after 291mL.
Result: 50mL
